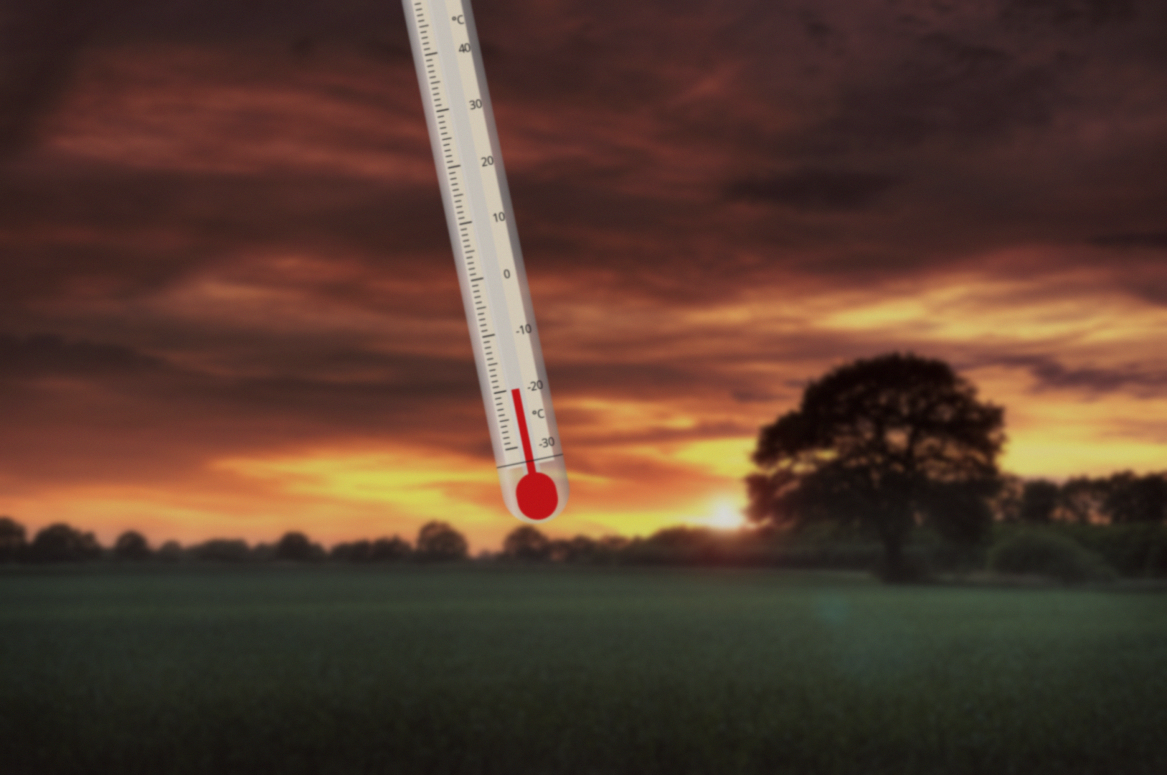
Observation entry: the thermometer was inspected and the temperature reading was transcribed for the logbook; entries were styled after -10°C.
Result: -20°C
